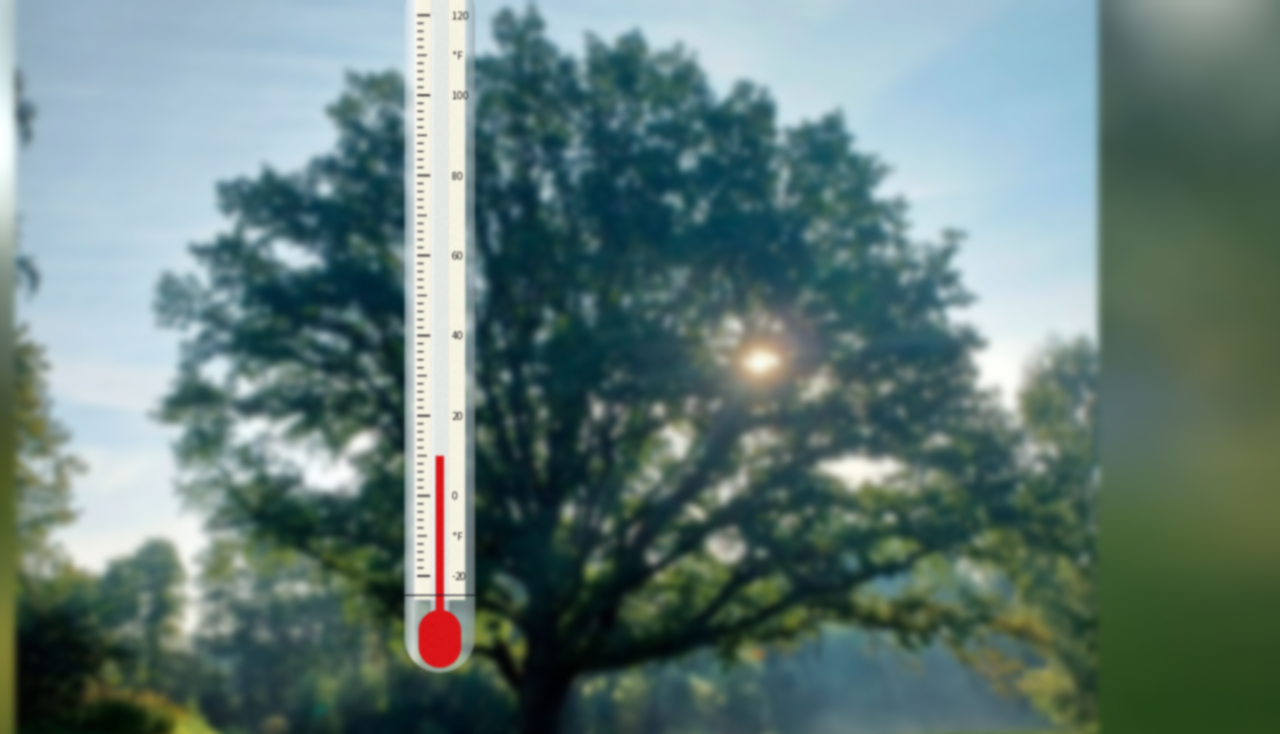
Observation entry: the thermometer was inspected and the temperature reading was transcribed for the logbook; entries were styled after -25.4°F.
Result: 10°F
